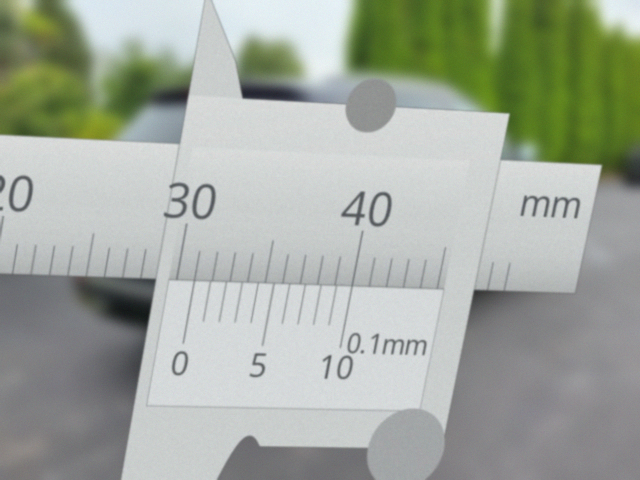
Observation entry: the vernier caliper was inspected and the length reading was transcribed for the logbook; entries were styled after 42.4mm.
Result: 31.0mm
